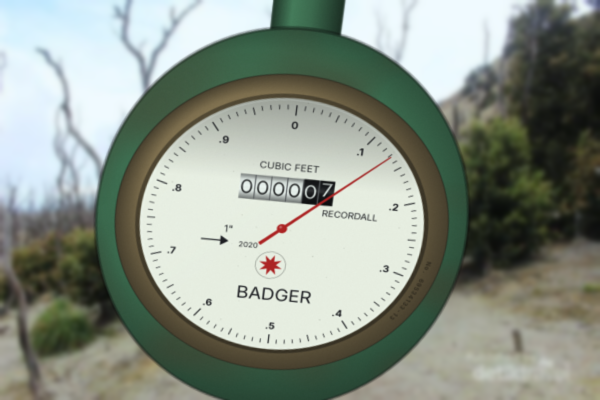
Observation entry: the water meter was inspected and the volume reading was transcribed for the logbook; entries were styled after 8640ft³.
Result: 7.13ft³
